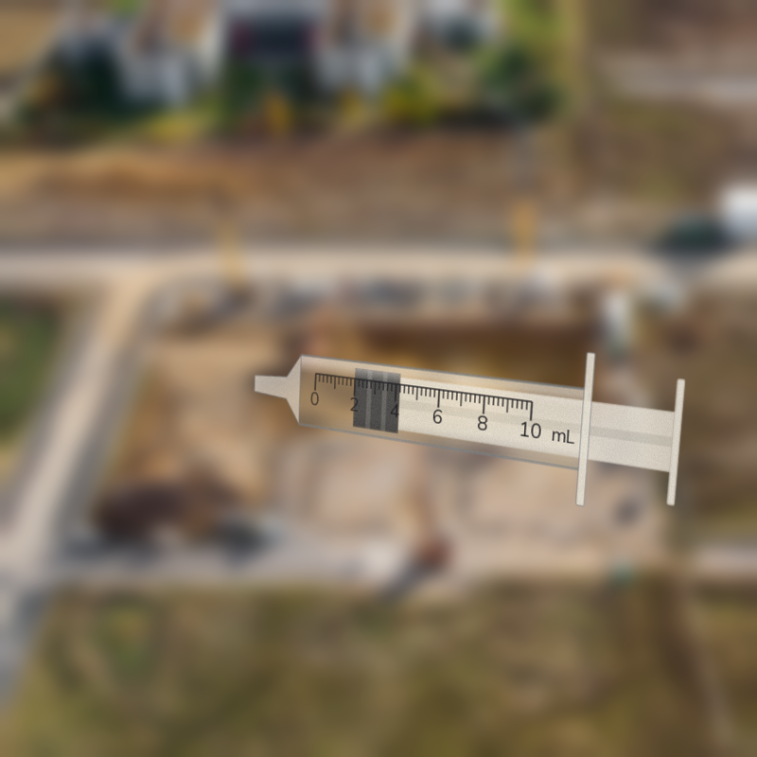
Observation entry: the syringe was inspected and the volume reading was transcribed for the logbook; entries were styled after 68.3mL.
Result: 2mL
